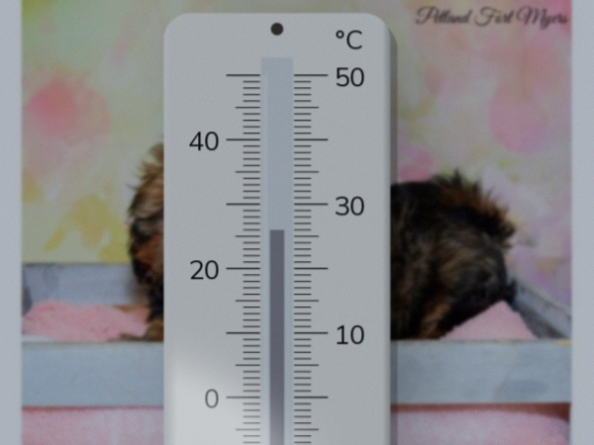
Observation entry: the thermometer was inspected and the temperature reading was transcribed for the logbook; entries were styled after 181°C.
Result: 26°C
